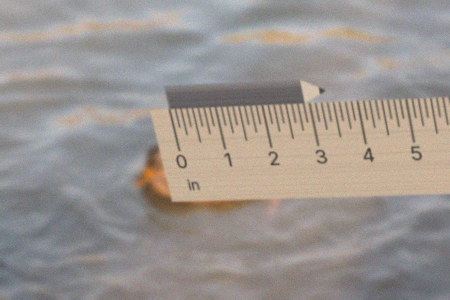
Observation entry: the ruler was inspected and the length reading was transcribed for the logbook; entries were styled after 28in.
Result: 3.375in
